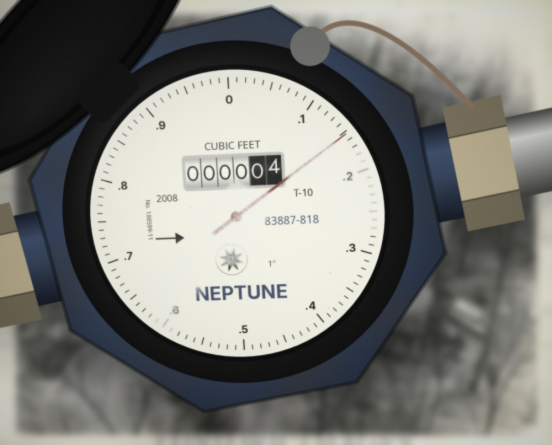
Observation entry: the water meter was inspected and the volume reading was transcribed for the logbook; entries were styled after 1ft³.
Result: 4.15ft³
